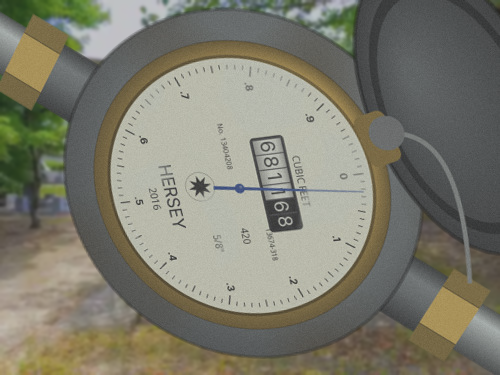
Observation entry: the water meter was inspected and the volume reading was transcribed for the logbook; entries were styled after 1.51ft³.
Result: 681168.02ft³
